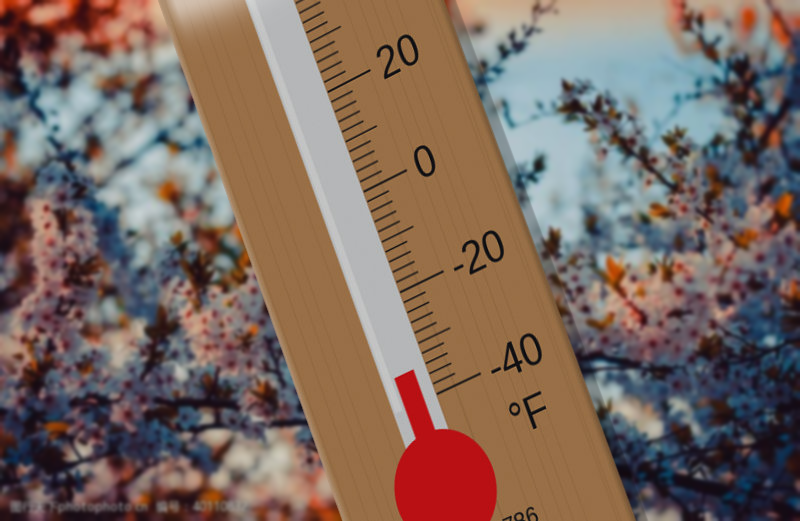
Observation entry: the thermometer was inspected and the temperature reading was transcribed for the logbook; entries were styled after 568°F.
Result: -34°F
